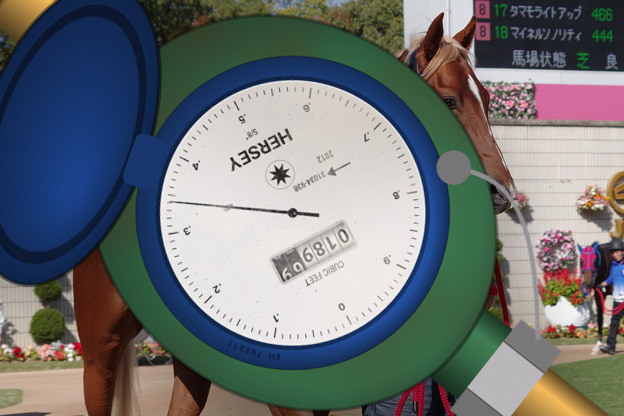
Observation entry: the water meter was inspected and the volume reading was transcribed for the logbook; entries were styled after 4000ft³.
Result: 18969.34ft³
